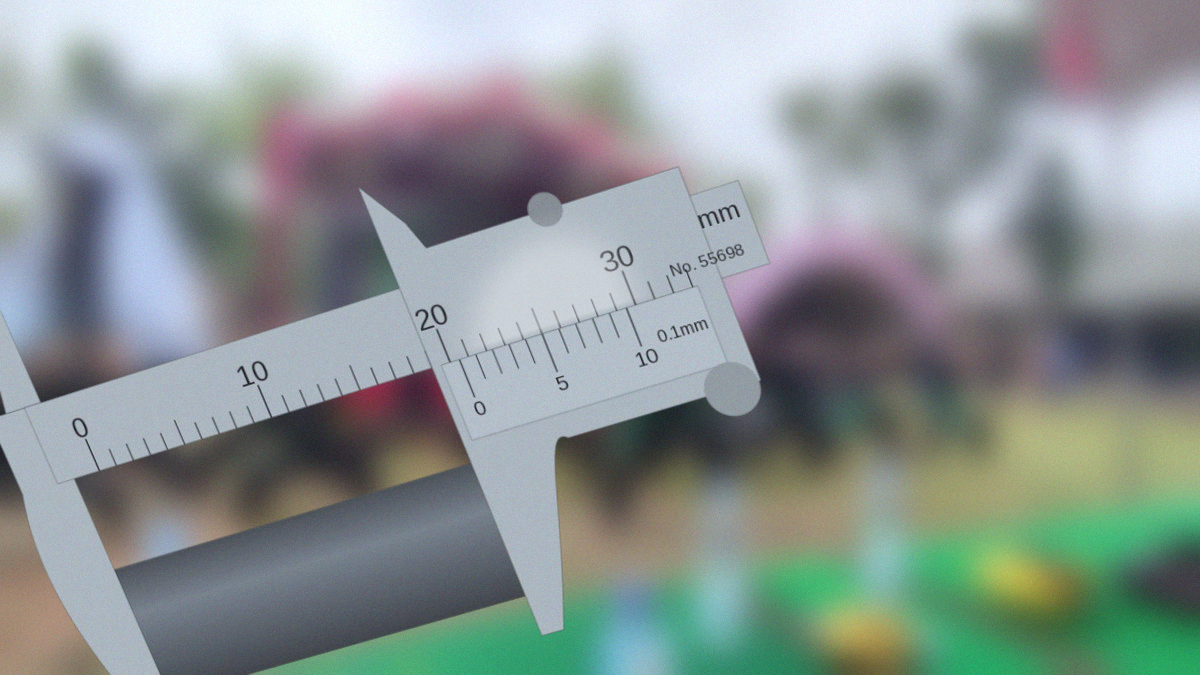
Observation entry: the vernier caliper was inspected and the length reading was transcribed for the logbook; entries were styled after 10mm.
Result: 20.5mm
